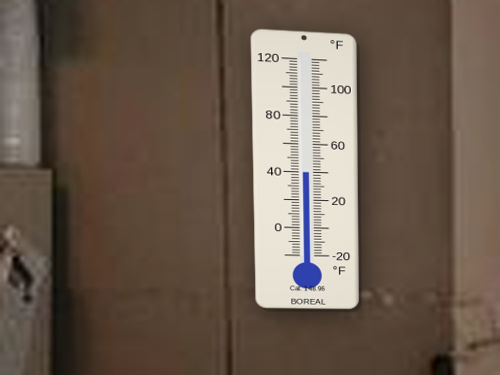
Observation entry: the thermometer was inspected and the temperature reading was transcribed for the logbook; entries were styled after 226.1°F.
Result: 40°F
